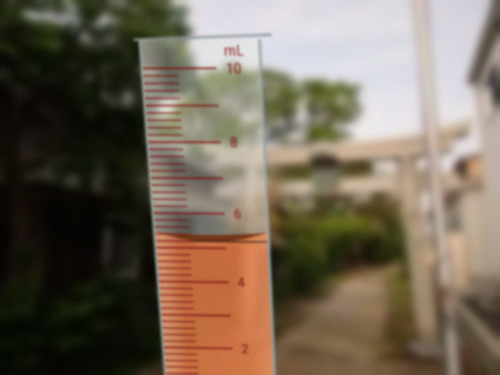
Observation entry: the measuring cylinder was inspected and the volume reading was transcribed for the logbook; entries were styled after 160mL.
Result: 5.2mL
